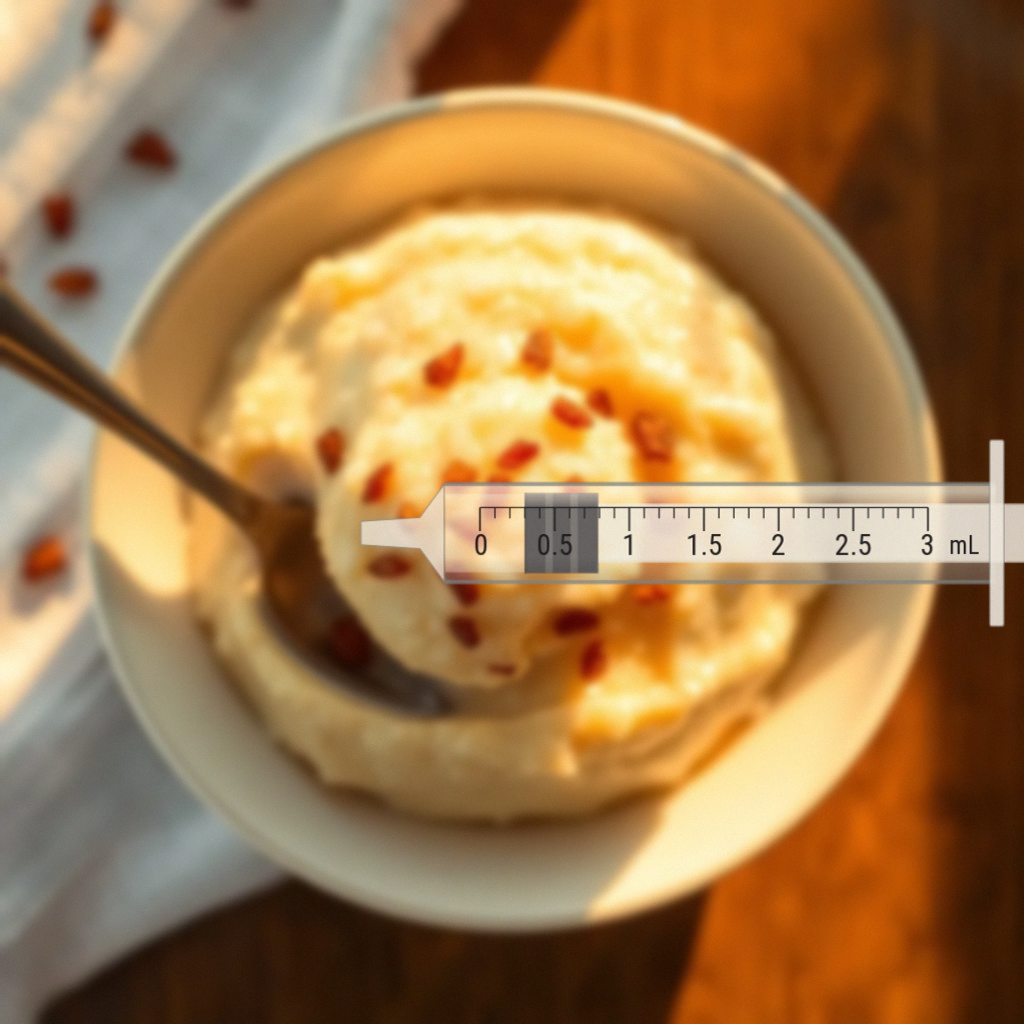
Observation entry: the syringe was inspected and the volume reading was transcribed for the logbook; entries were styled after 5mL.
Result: 0.3mL
